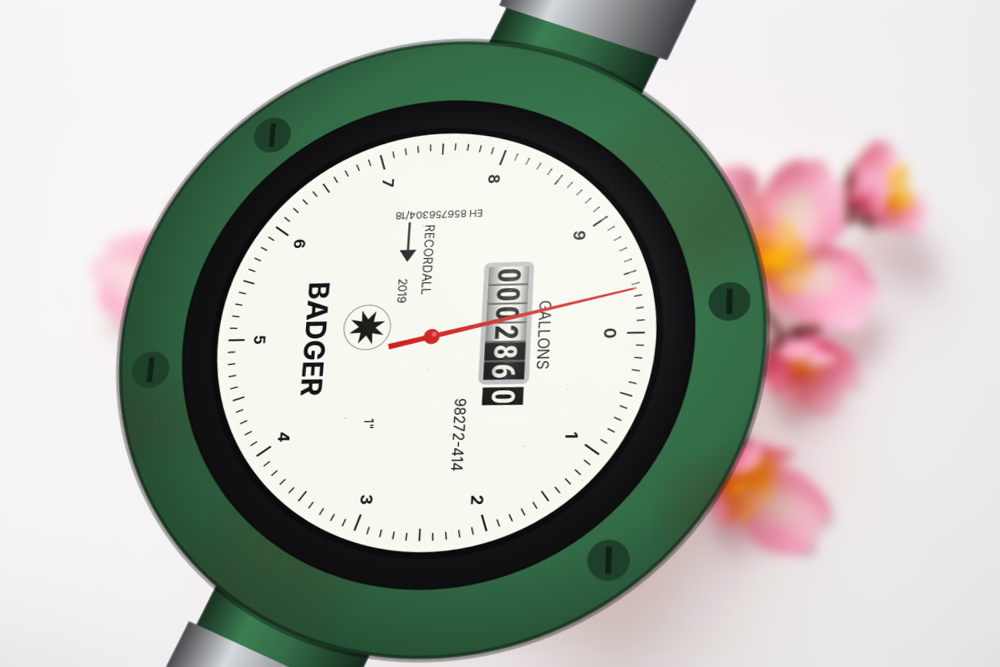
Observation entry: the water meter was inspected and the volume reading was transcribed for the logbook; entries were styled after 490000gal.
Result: 2859.6gal
